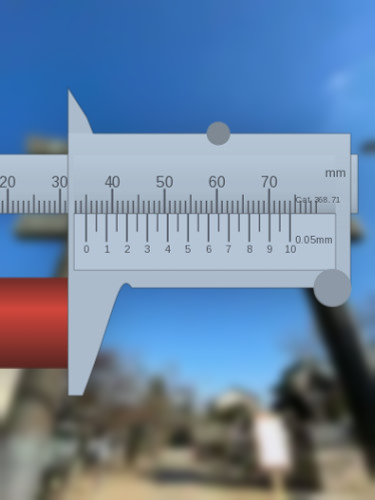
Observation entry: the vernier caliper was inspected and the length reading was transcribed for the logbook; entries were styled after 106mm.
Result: 35.0mm
